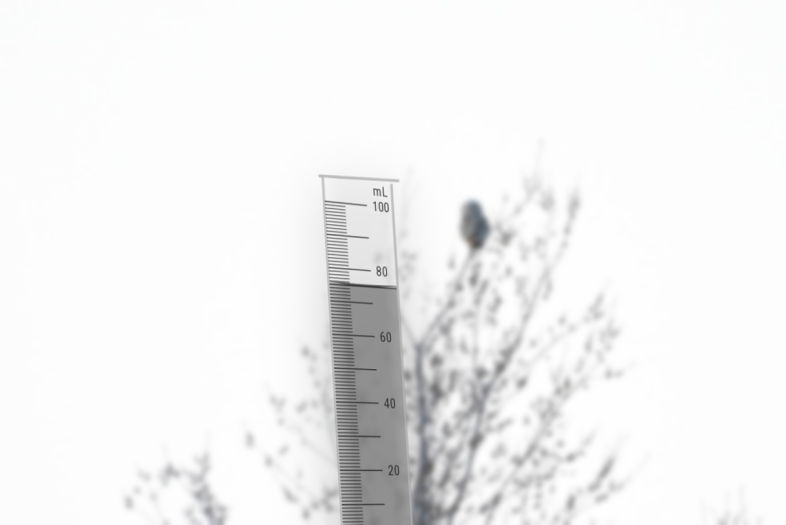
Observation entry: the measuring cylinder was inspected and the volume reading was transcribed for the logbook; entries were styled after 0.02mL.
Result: 75mL
